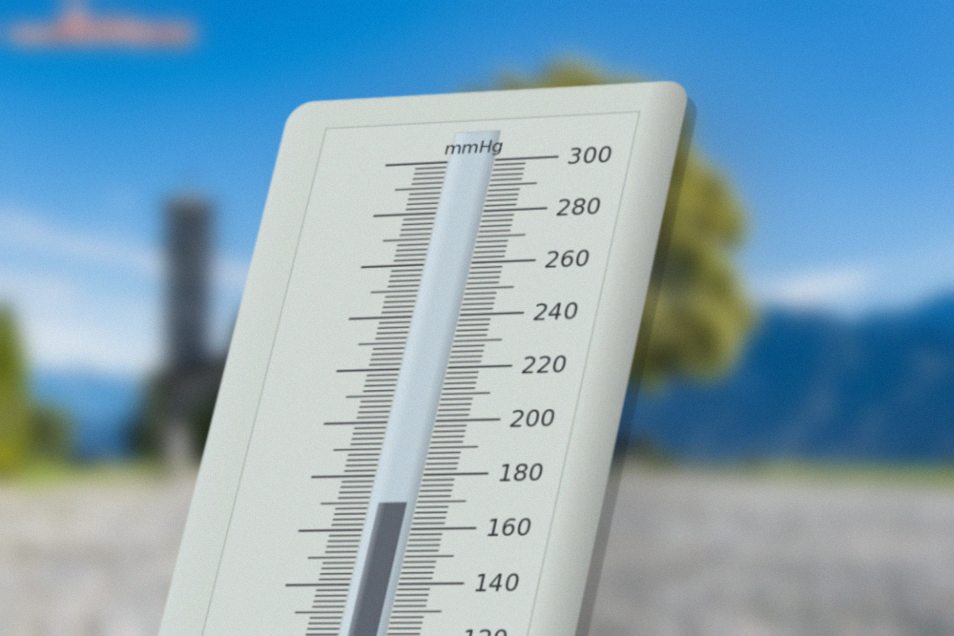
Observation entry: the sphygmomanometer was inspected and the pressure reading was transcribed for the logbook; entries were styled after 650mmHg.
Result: 170mmHg
